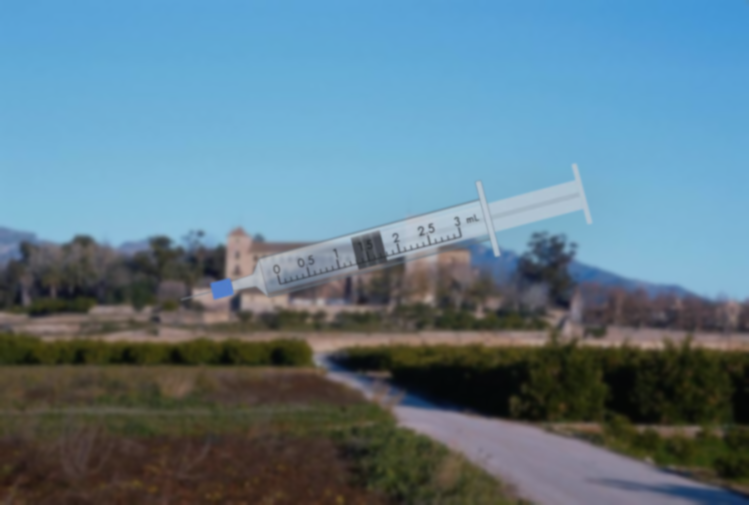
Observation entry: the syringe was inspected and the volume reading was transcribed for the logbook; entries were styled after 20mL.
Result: 1.3mL
